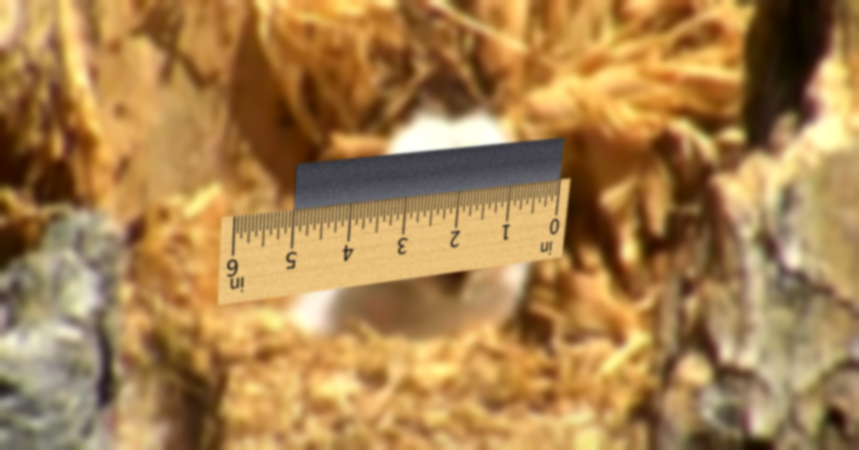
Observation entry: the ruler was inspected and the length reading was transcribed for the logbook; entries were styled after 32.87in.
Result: 5in
